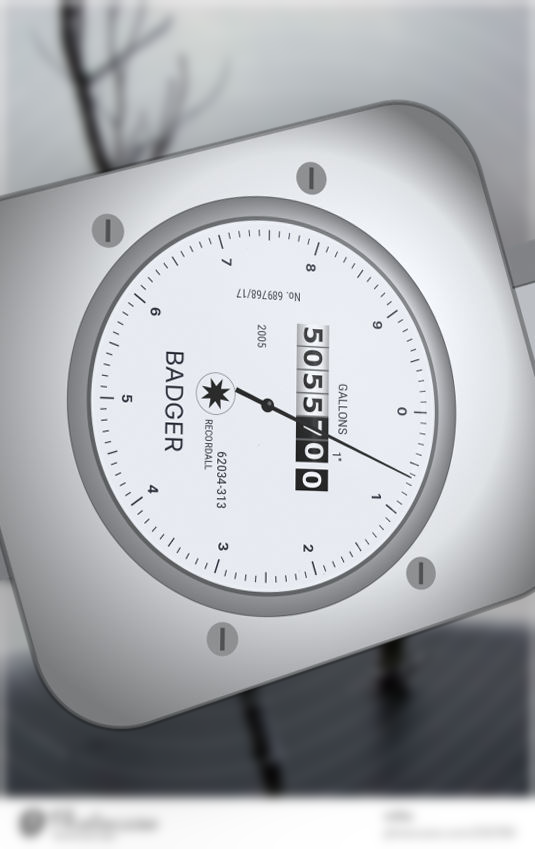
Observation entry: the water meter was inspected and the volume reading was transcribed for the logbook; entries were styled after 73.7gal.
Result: 5055700.6gal
